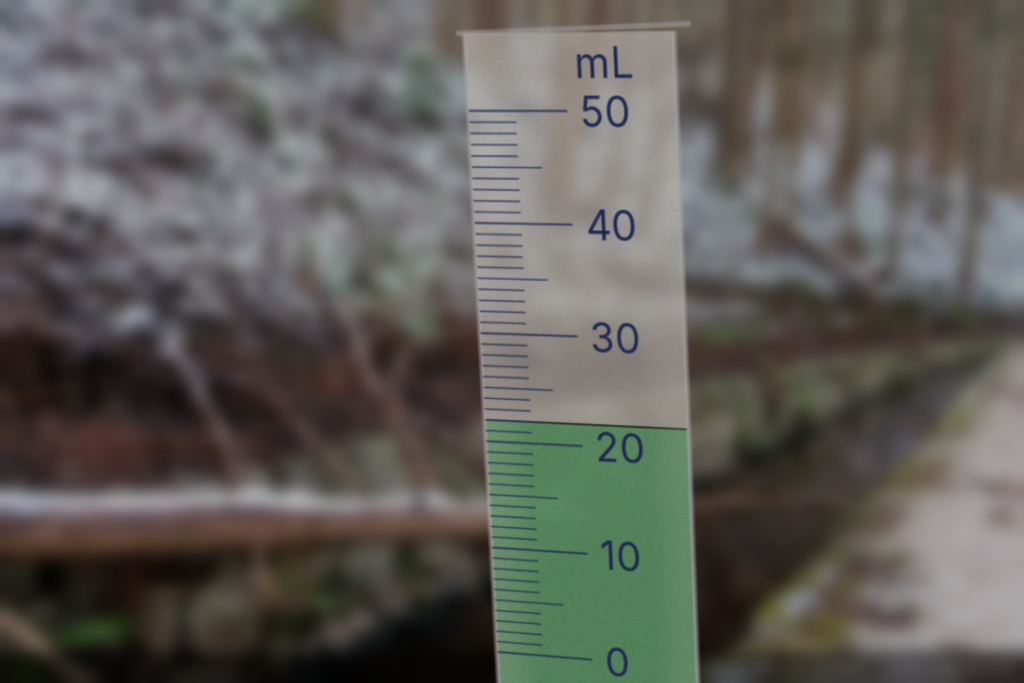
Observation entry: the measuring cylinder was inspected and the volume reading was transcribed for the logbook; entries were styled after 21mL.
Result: 22mL
